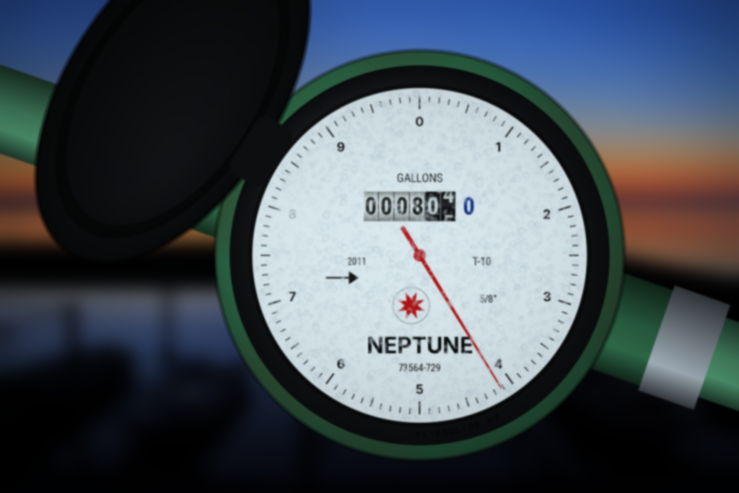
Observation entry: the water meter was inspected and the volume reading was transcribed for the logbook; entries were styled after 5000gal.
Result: 8044.1gal
